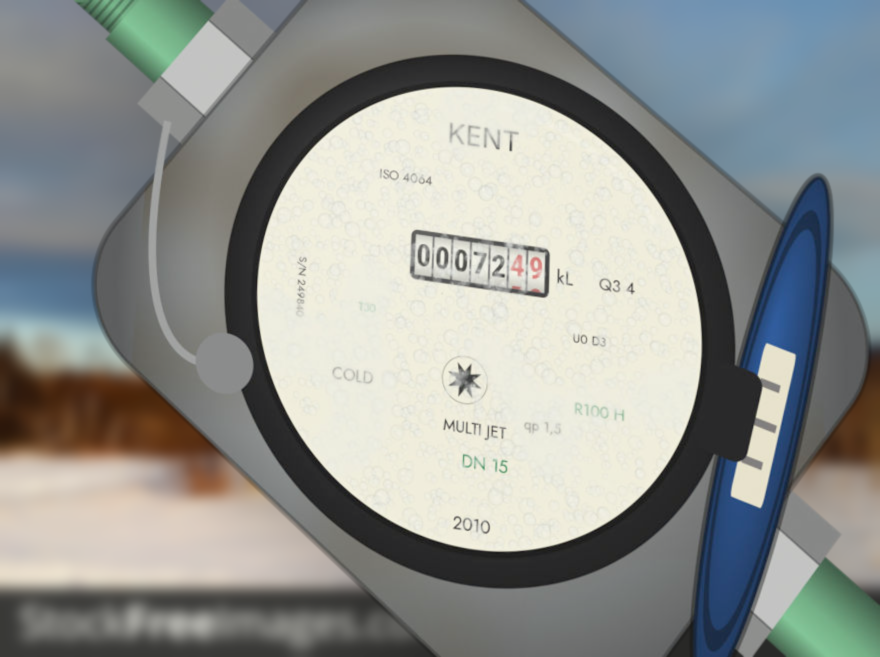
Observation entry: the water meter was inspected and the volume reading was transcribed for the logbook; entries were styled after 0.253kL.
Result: 72.49kL
